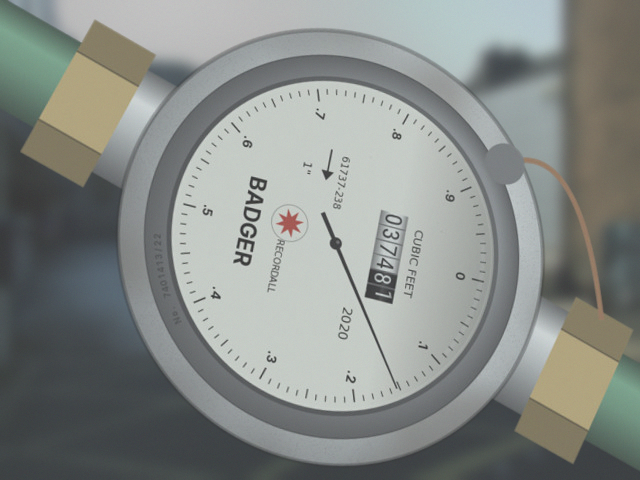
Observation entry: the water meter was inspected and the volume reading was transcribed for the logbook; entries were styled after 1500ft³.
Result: 37481.15ft³
